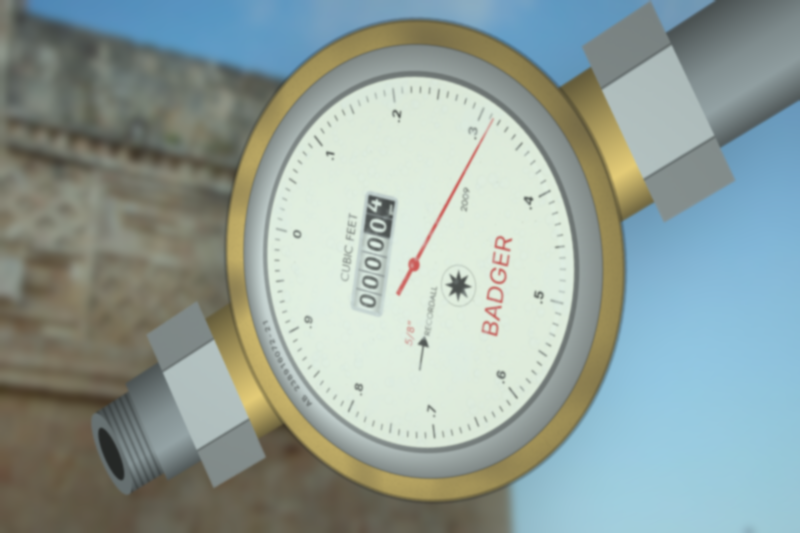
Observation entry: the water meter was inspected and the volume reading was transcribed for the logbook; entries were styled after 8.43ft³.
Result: 4.31ft³
